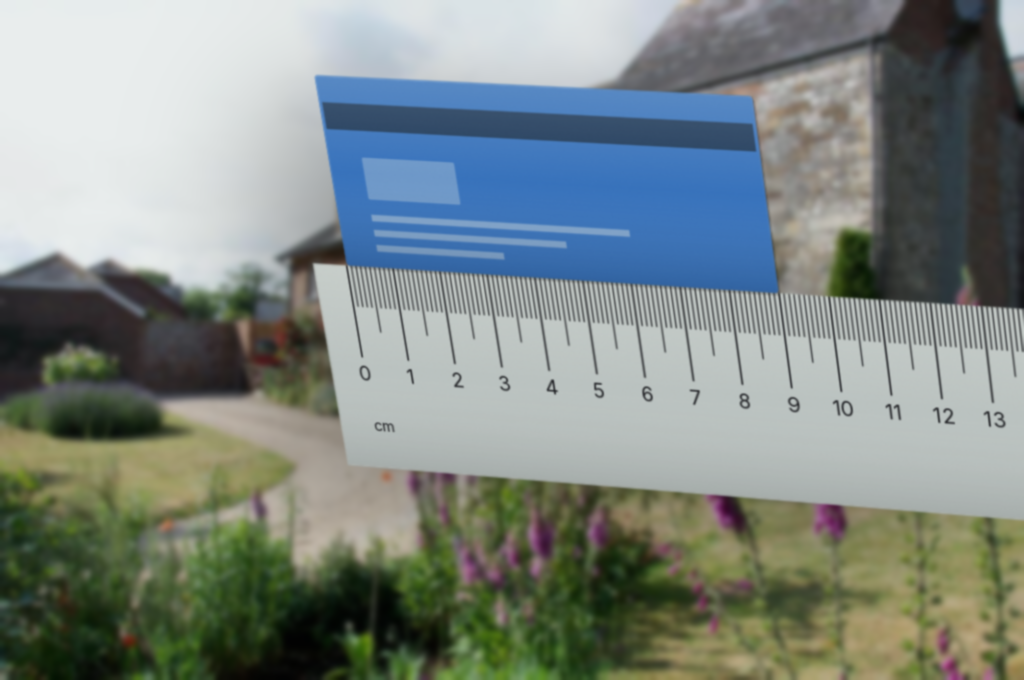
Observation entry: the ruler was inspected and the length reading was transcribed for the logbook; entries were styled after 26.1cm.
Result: 9cm
